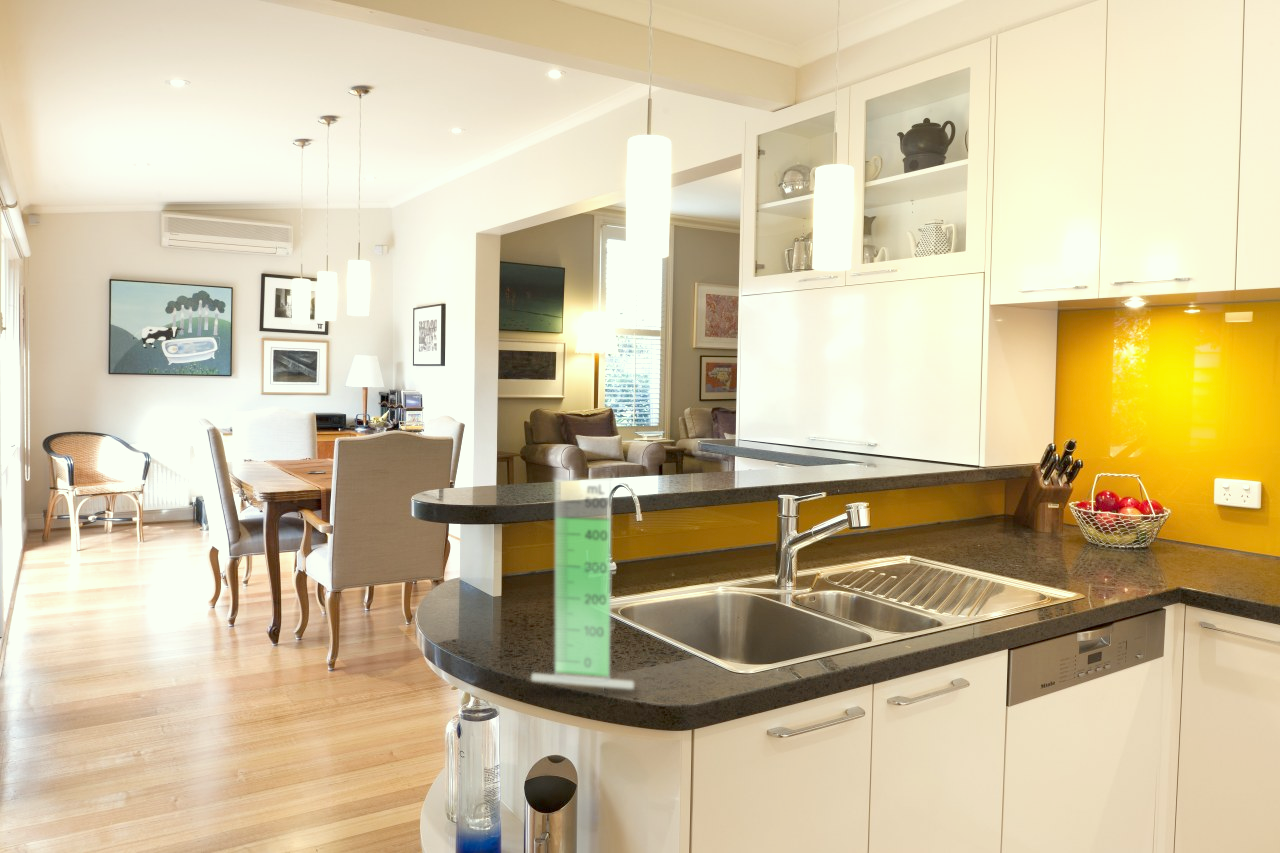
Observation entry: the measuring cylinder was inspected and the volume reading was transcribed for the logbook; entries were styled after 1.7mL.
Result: 450mL
